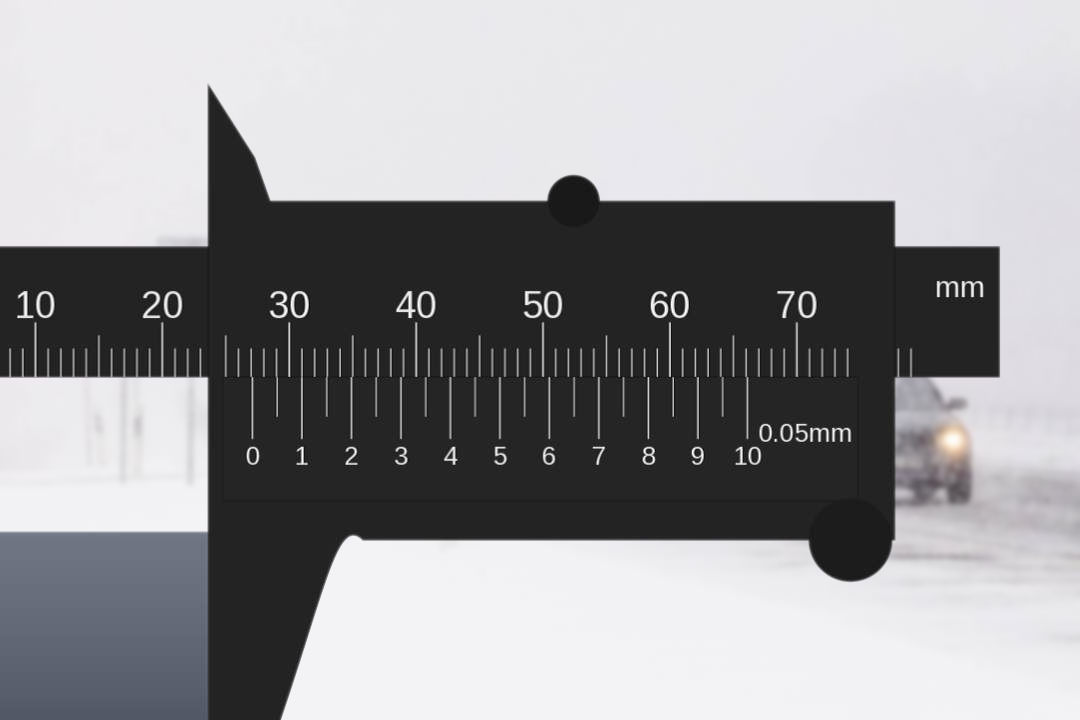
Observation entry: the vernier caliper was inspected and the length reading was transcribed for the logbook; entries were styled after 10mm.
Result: 27.1mm
